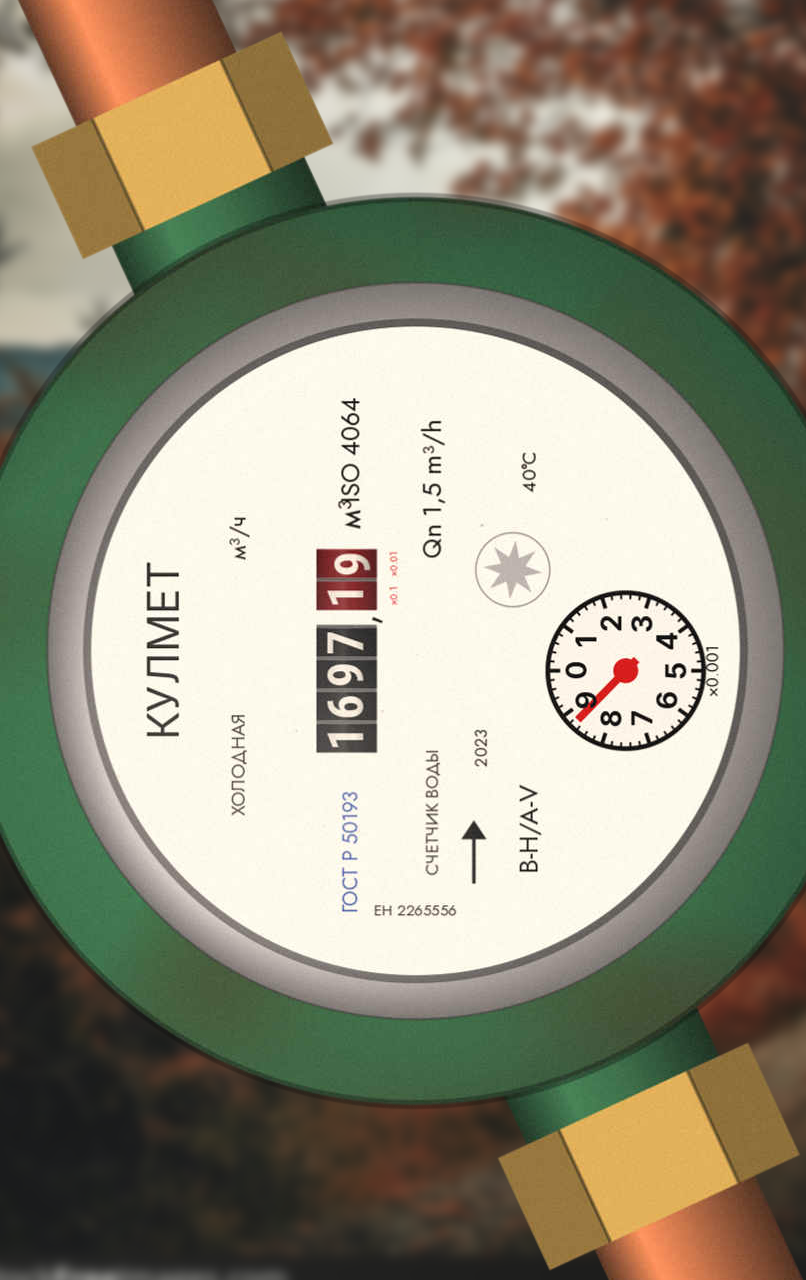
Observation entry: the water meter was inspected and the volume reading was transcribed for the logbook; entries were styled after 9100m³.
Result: 1697.188m³
